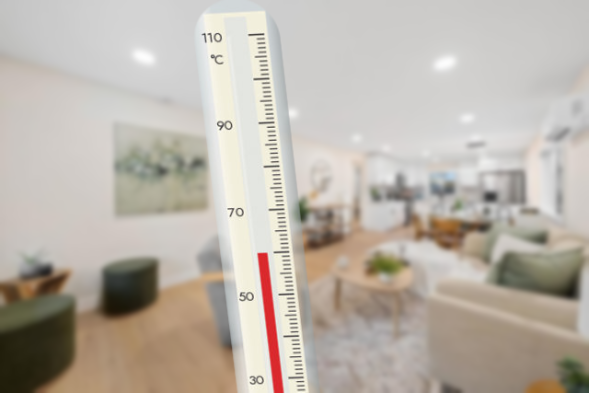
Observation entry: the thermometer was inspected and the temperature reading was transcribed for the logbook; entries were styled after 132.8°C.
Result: 60°C
